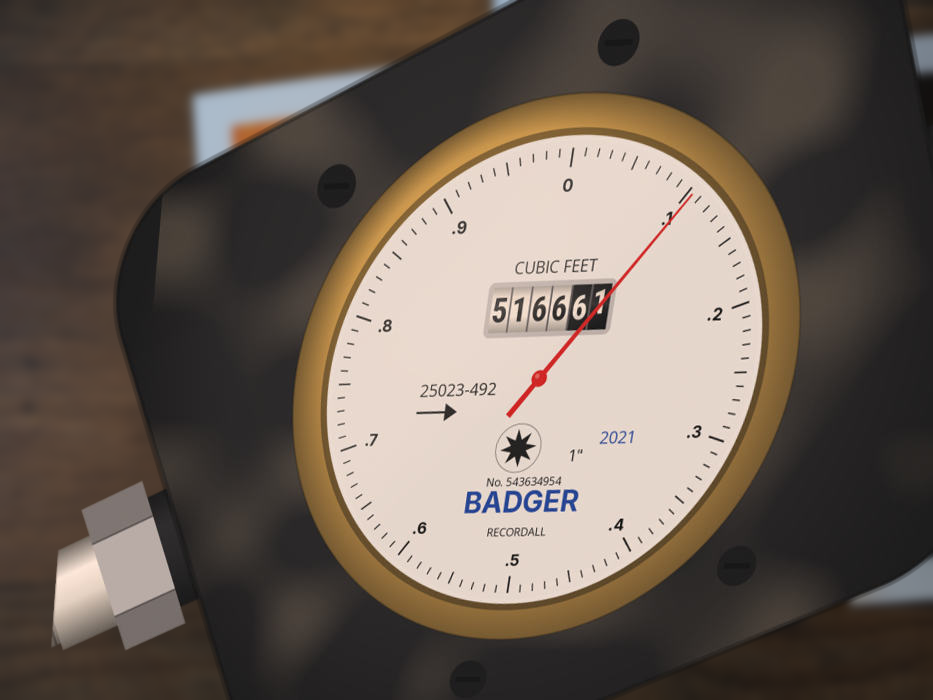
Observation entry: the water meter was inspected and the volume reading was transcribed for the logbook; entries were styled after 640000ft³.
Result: 516661.10ft³
